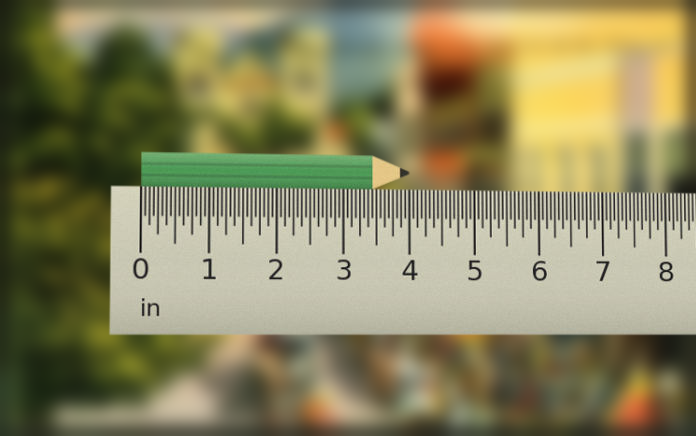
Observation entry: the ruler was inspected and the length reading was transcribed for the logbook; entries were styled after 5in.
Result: 4in
